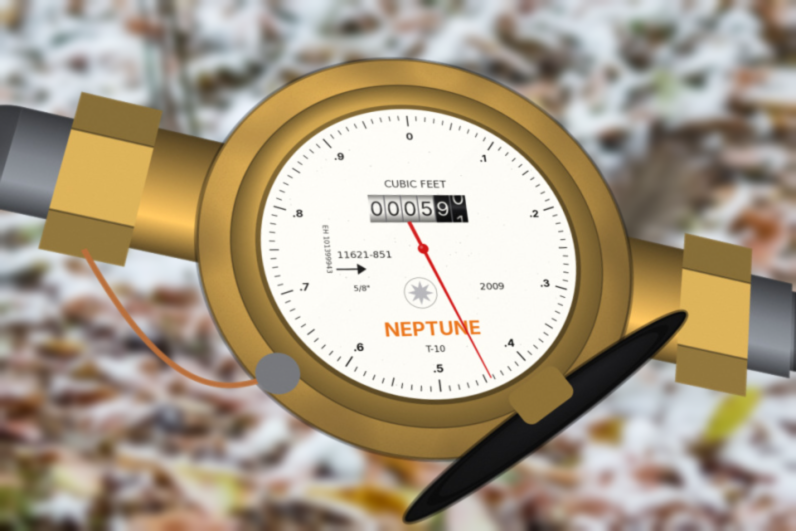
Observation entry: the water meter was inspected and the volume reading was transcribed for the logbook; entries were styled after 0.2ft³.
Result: 590.44ft³
